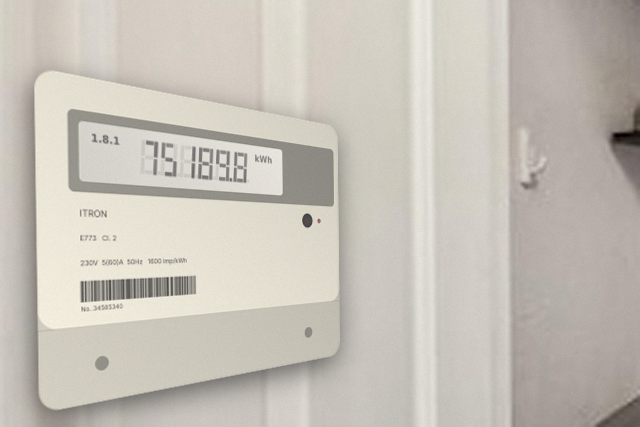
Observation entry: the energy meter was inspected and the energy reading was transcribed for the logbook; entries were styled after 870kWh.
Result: 75189.8kWh
